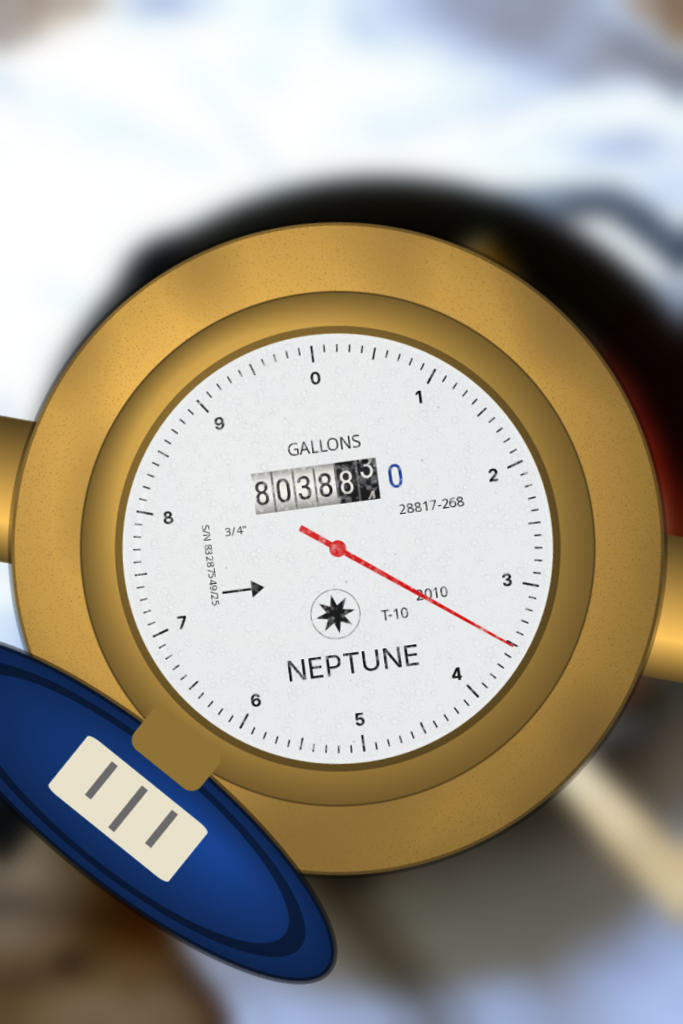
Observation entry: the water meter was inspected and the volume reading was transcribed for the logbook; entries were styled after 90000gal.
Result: 8038833.5gal
